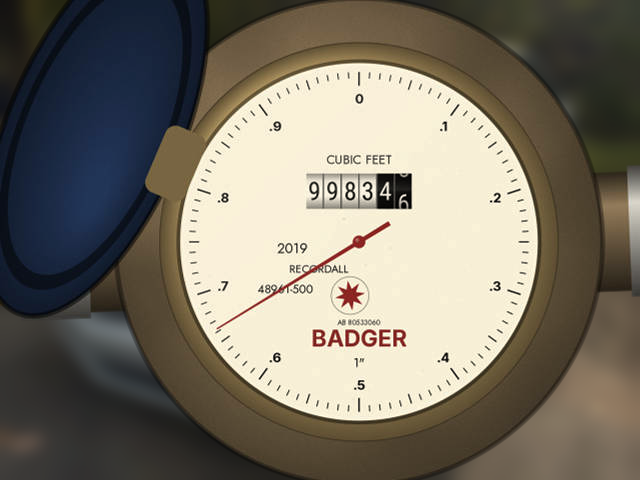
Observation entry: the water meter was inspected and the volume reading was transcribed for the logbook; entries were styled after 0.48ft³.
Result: 998345.66ft³
